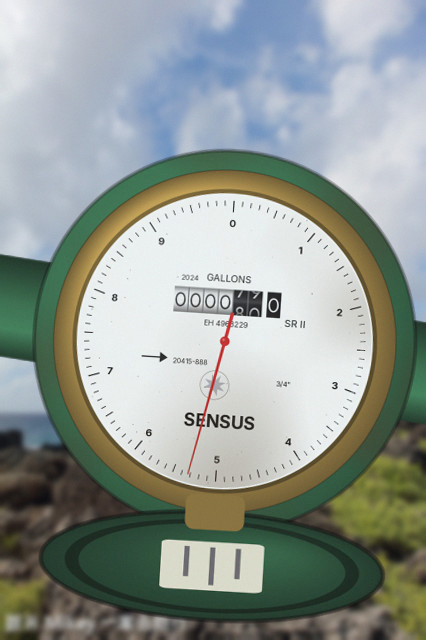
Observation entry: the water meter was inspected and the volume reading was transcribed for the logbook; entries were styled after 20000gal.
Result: 795.3gal
